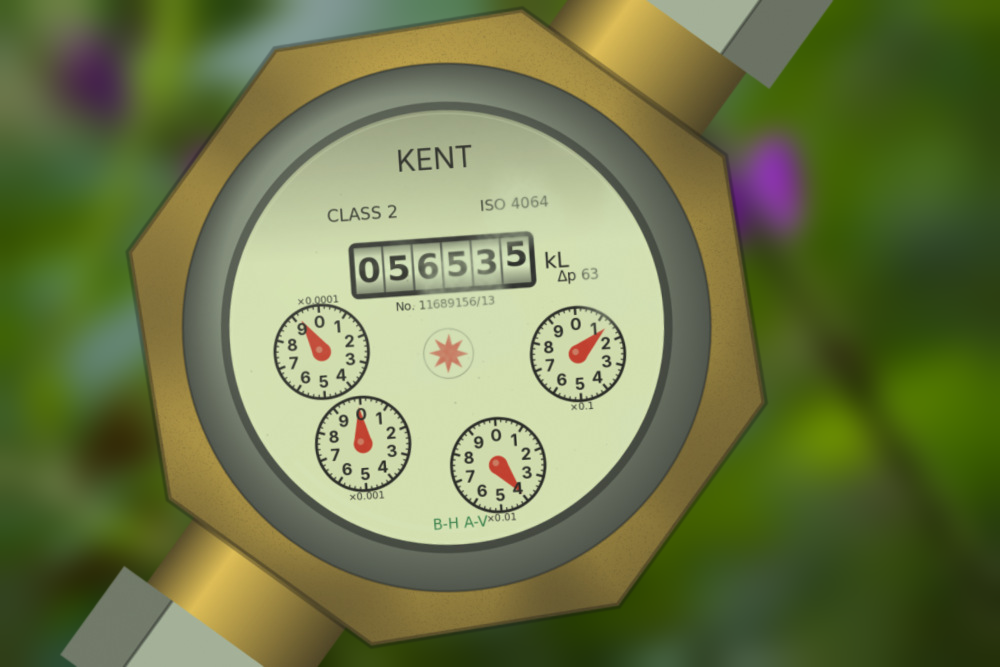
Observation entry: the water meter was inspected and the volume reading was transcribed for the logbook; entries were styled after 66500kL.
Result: 56535.1399kL
